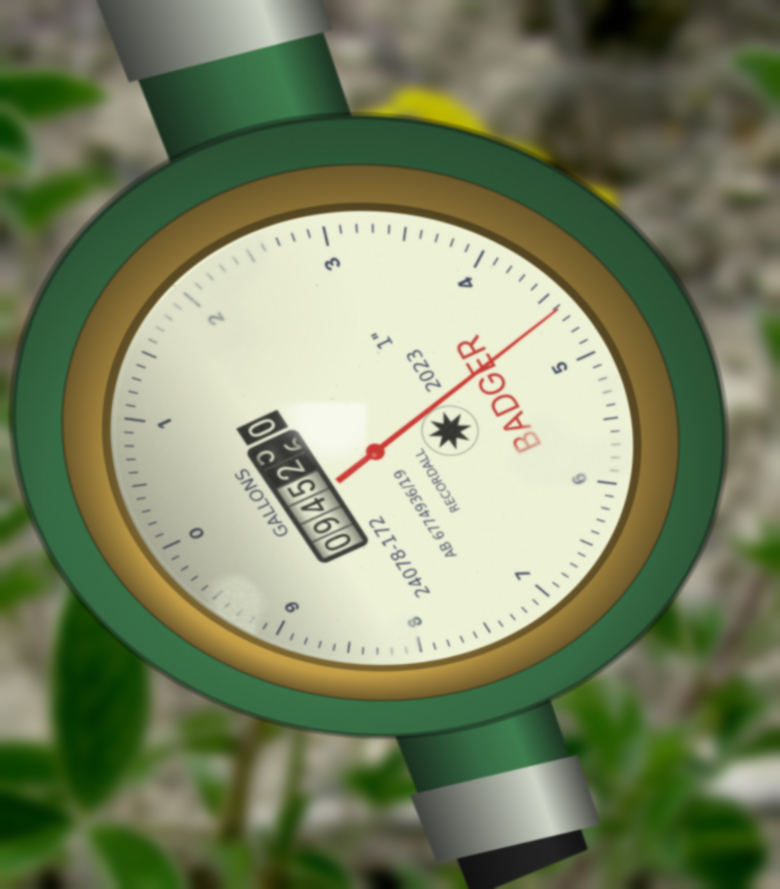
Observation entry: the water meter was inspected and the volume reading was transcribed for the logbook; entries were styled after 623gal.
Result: 945254.6gal
